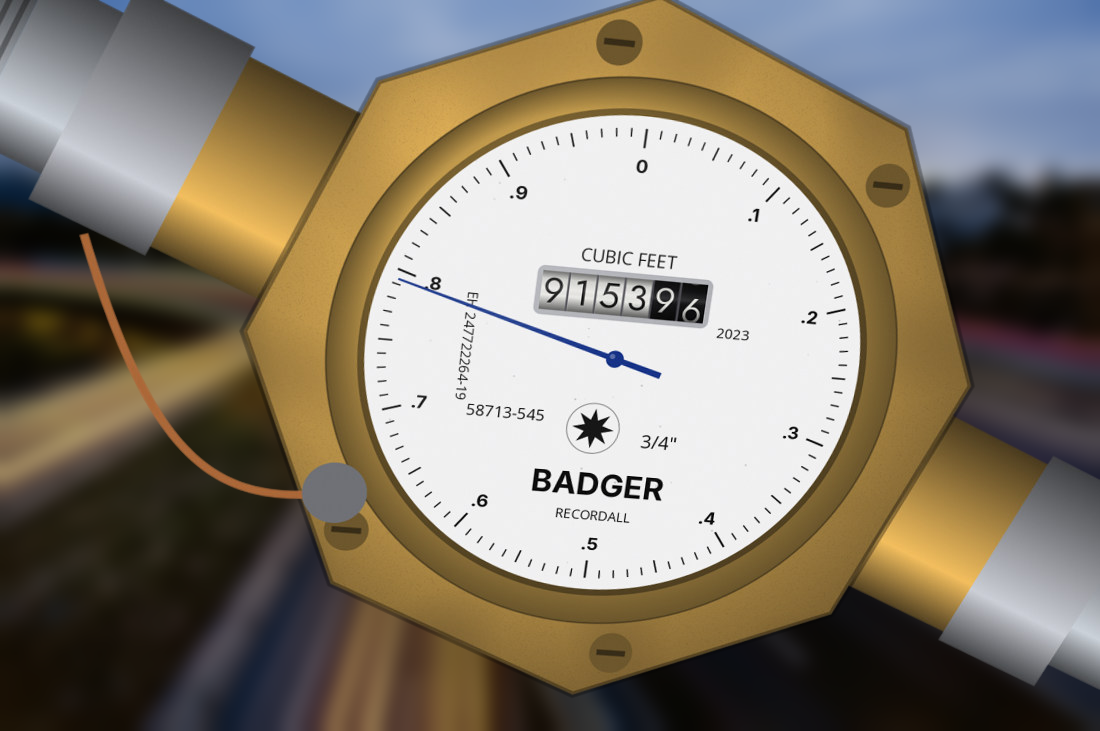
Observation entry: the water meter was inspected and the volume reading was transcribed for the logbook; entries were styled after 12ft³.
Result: 915395.79ft³
